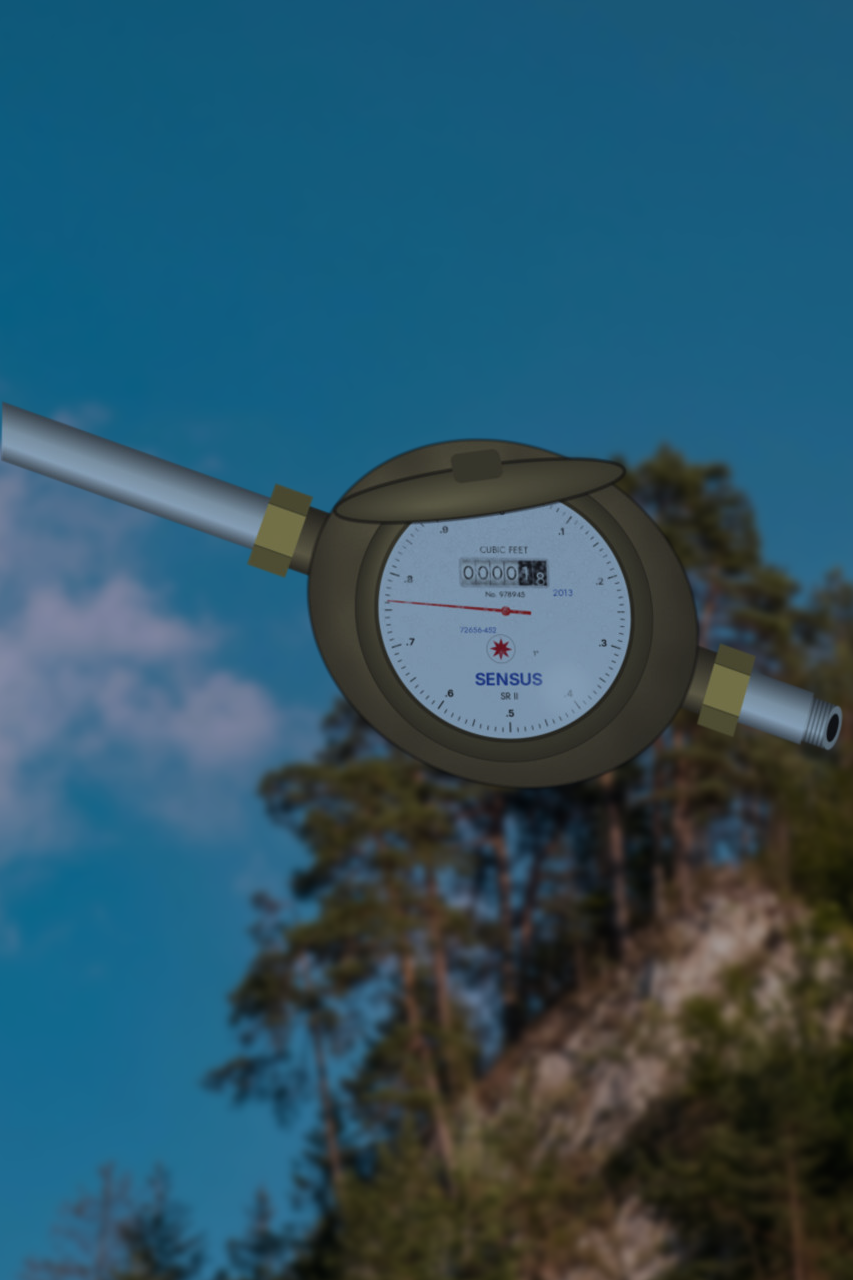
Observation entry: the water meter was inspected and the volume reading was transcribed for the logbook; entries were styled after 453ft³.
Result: 17.76ft³
